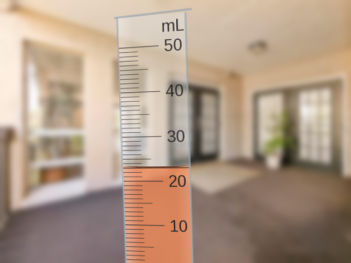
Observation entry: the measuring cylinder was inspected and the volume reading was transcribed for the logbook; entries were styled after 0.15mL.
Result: 23mL
